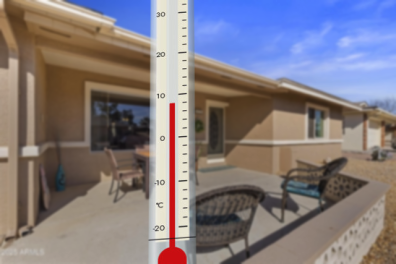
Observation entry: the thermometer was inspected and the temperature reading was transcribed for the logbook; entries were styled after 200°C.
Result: 8°C
